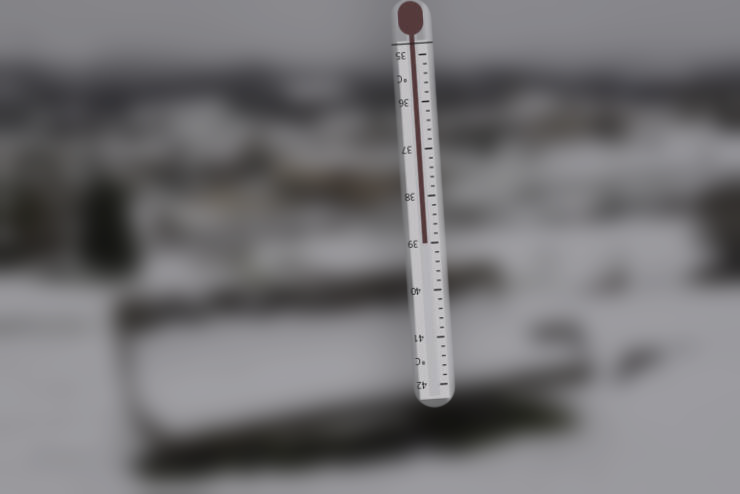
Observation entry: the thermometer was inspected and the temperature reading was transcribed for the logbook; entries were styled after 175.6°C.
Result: 39°C
